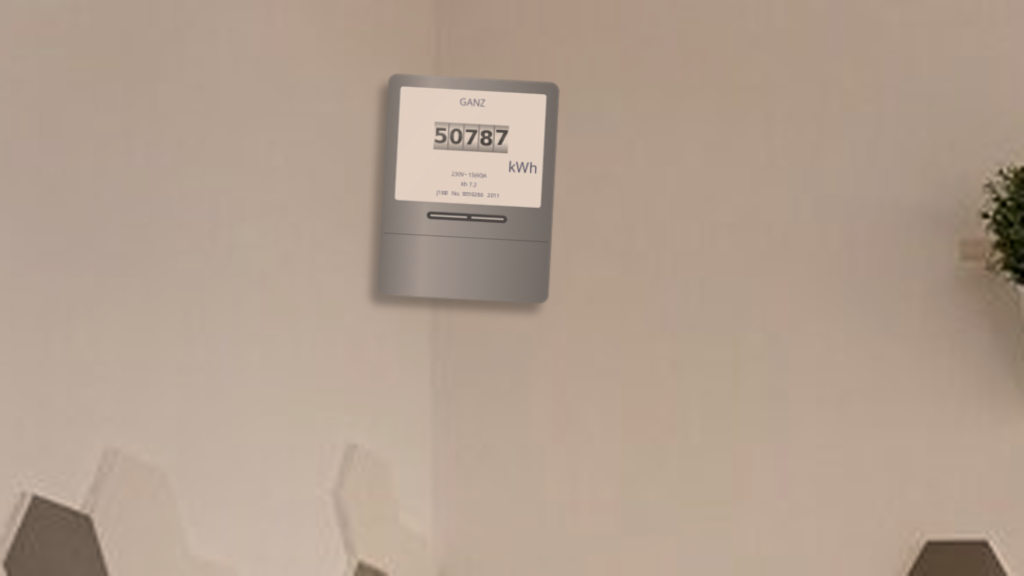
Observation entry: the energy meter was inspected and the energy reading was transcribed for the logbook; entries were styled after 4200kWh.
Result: 50787kWh
